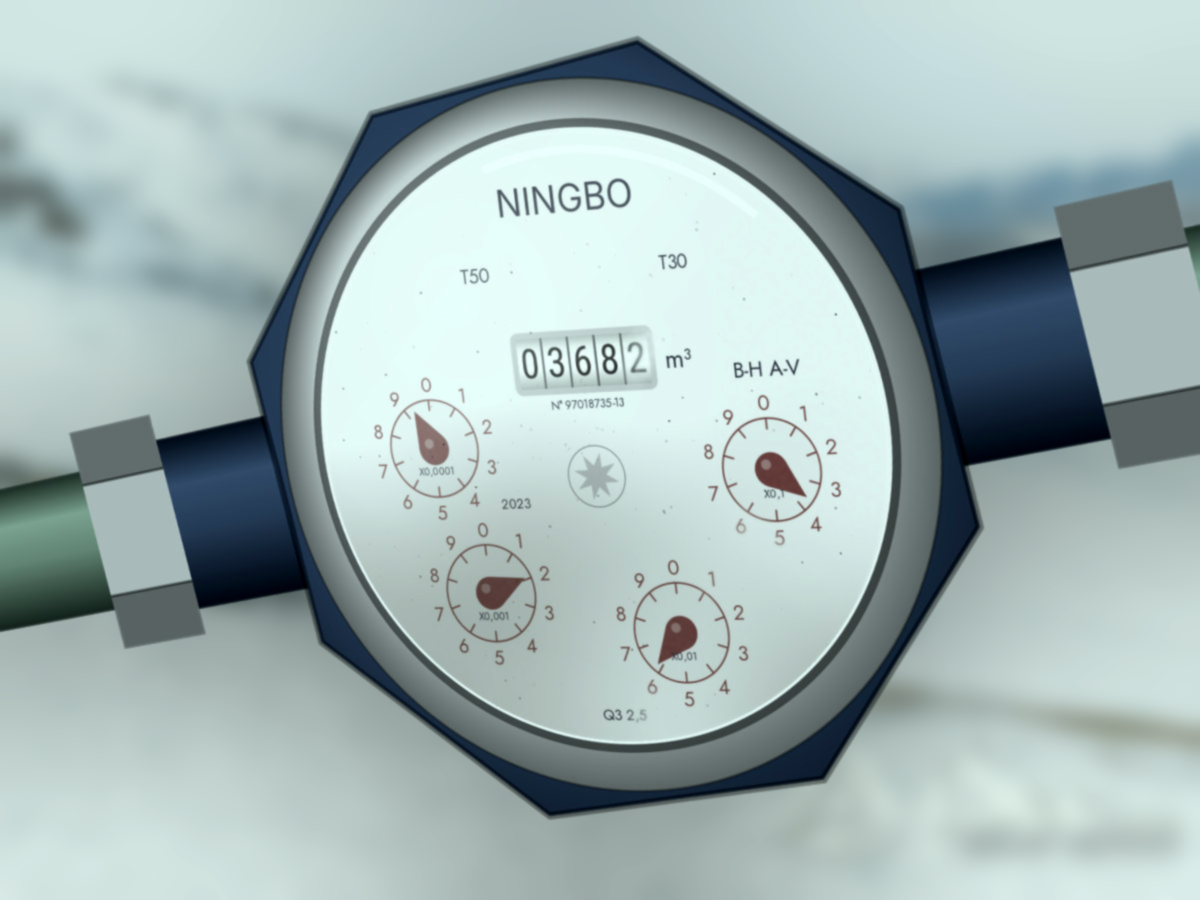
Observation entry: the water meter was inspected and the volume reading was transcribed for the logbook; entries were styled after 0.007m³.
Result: 3682.3619m³
